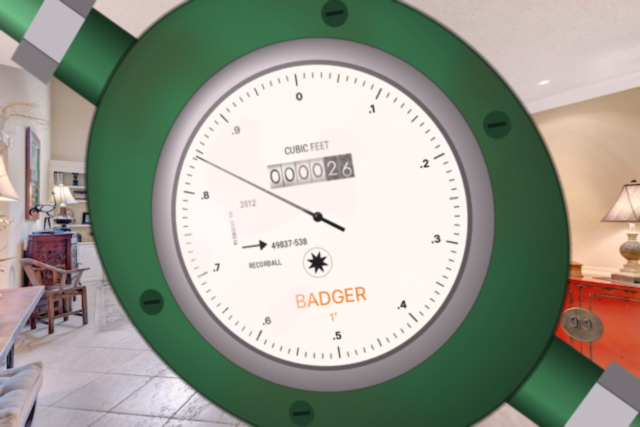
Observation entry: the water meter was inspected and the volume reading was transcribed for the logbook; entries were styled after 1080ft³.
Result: 25.84ft³
